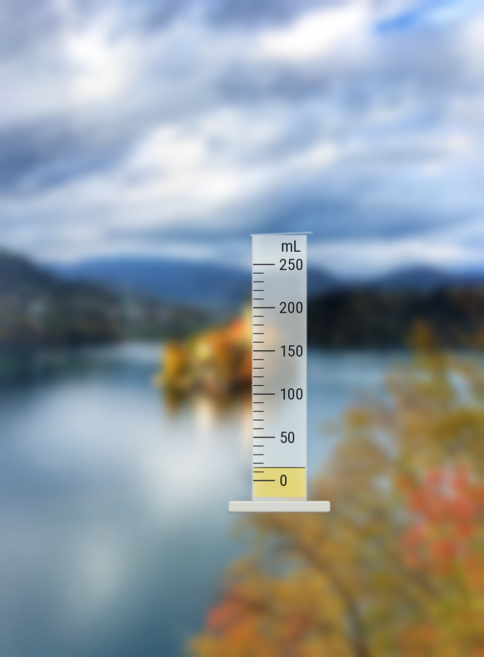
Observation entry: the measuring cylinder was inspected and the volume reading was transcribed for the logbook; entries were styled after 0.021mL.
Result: 15mL
